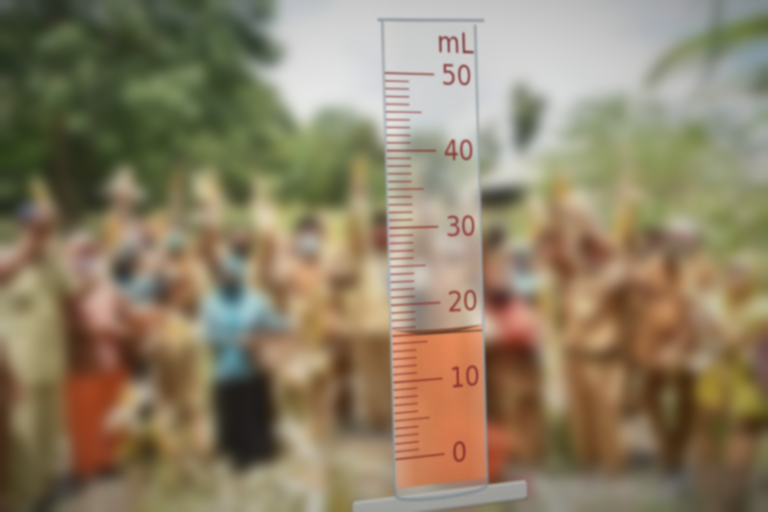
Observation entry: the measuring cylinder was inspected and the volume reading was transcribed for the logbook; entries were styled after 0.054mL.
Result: 16mL
